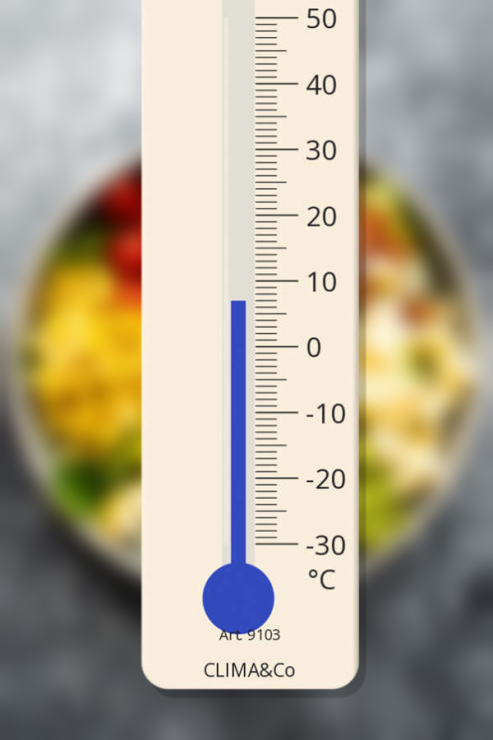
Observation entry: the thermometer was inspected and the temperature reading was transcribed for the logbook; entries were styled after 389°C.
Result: 7°C
